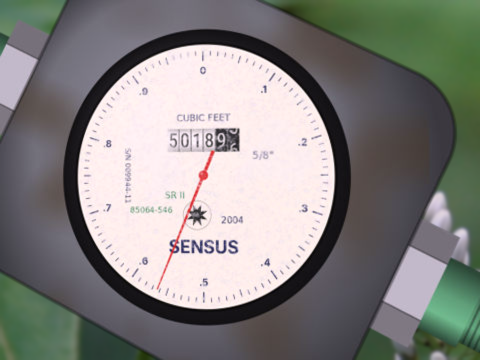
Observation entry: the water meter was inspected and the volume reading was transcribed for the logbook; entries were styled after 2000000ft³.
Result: 501895.56ft³
